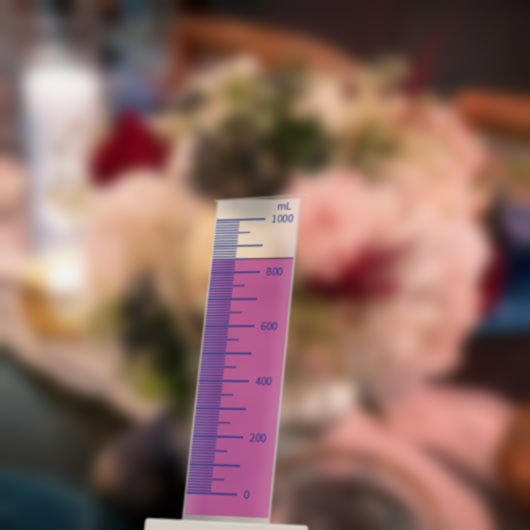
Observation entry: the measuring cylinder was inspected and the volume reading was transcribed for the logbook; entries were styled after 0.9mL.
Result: 850mL
